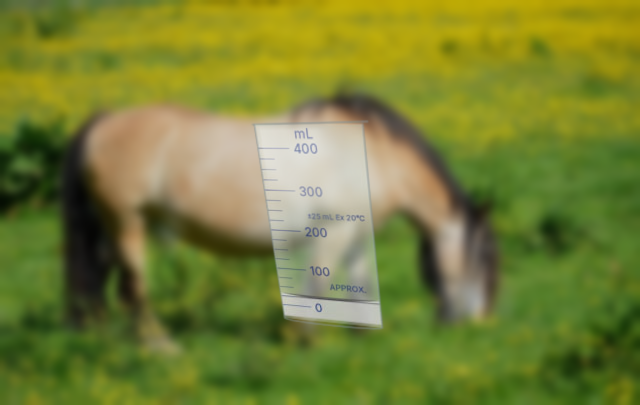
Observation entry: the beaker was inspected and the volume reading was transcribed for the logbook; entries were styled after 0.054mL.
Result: 25mL
